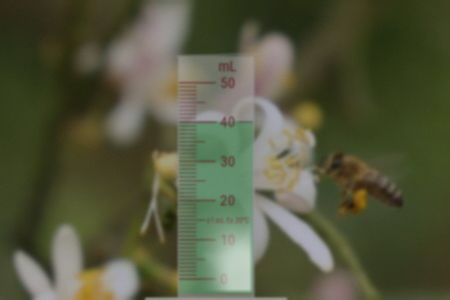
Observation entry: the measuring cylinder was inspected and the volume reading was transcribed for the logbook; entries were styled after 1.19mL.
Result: 40mL
